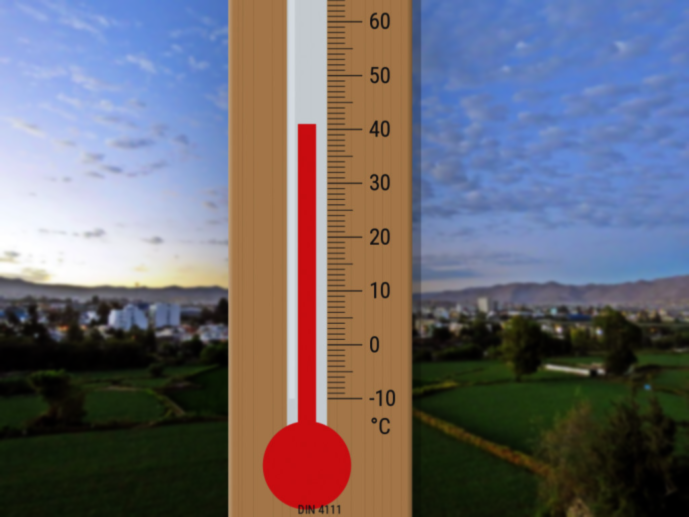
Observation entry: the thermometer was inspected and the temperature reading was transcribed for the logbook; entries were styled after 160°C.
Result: 41°C
